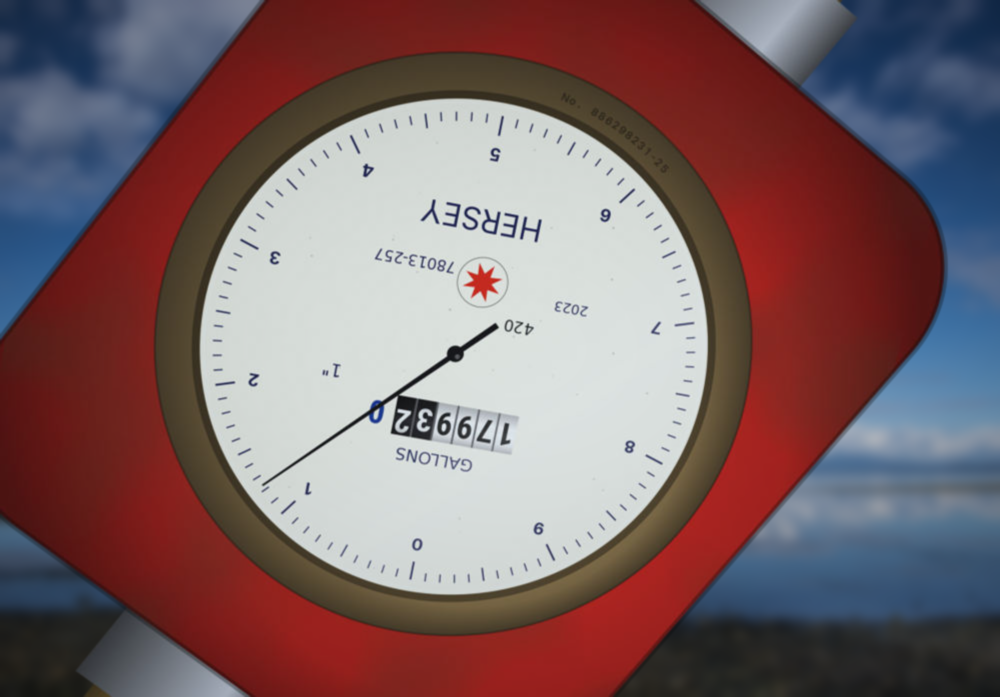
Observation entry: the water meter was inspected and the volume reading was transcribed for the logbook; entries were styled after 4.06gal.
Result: 1799321.2gal
